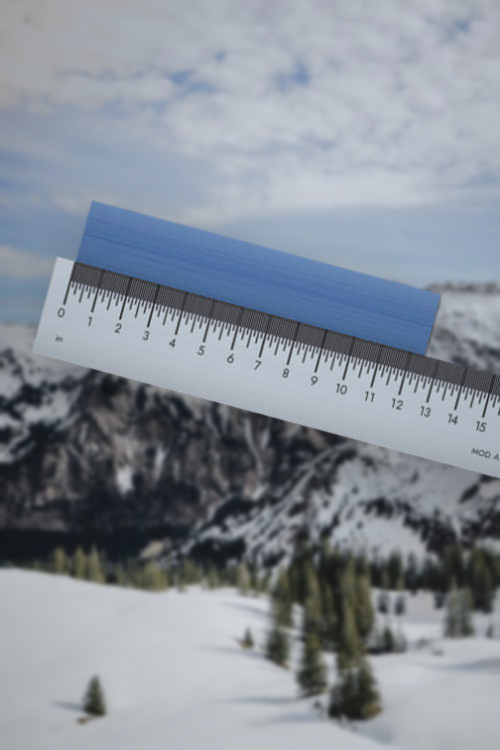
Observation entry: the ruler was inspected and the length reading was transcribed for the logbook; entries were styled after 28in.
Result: 12.5in
